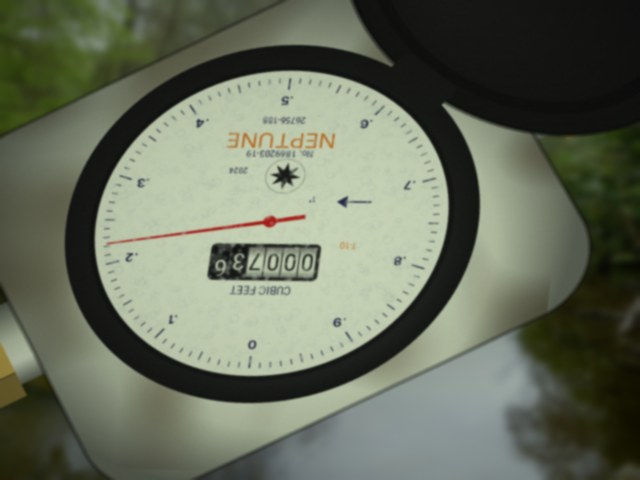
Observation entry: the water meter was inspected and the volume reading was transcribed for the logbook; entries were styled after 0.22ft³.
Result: 736.22ft³
